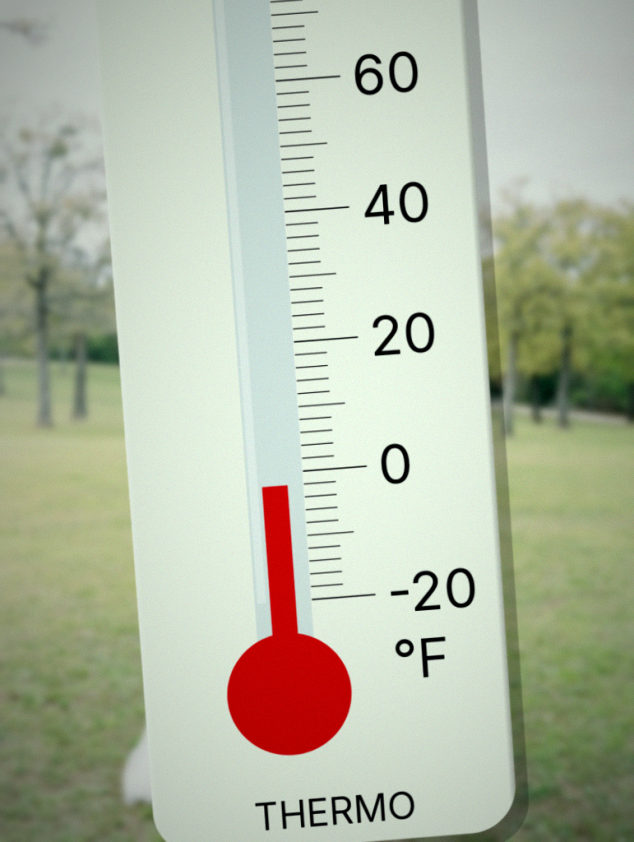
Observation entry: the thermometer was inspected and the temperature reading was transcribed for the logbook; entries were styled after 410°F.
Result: -2°F
